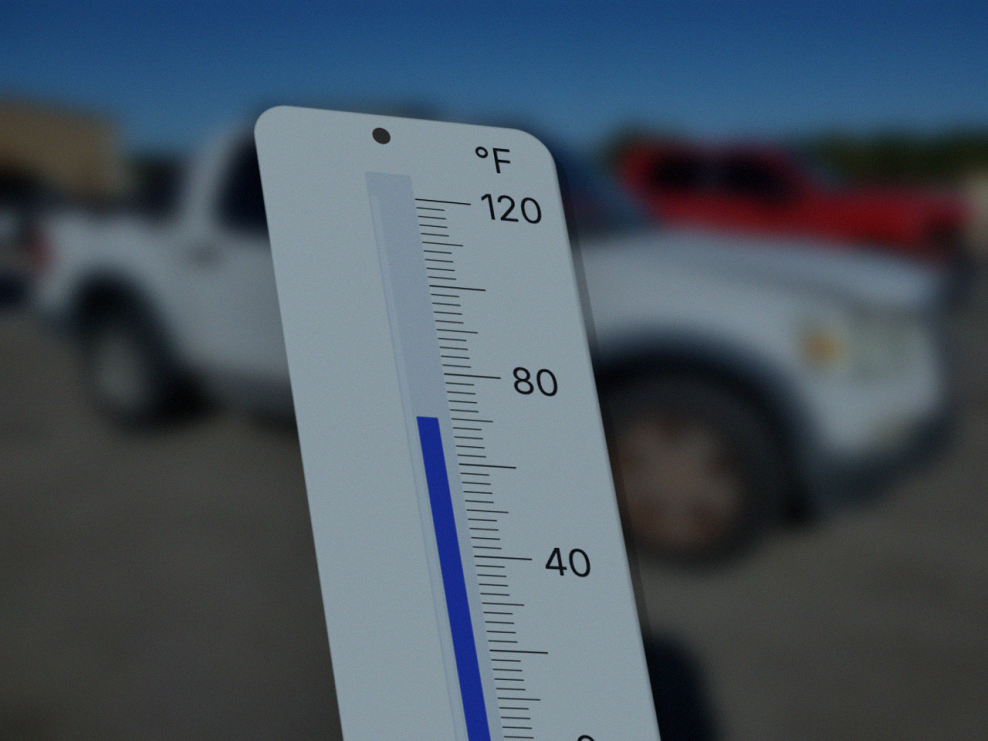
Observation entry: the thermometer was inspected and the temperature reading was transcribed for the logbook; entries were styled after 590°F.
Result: 70°F
